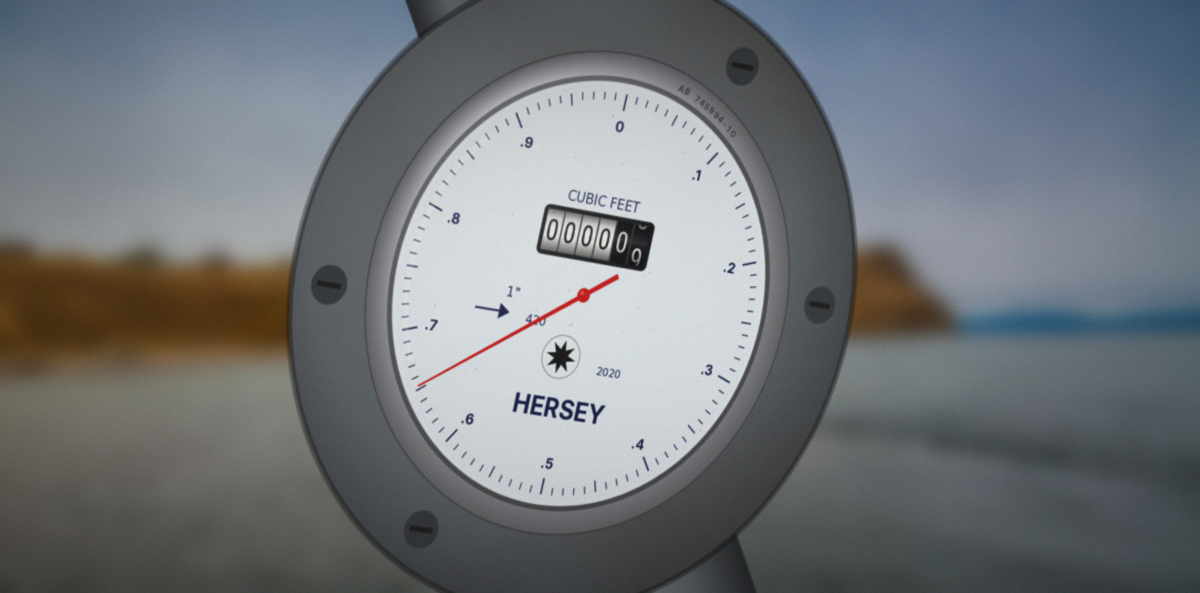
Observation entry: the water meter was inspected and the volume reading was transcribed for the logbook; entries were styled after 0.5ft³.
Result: 8.65ft³
